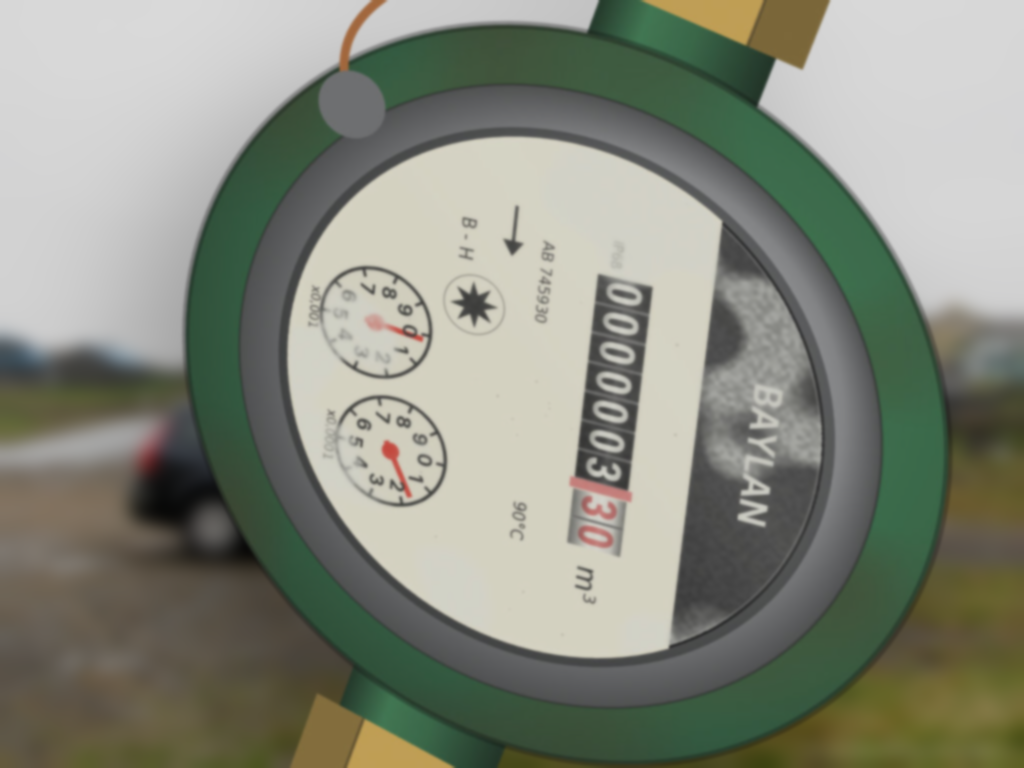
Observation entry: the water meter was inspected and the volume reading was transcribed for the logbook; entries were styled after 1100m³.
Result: 3.3001m³
